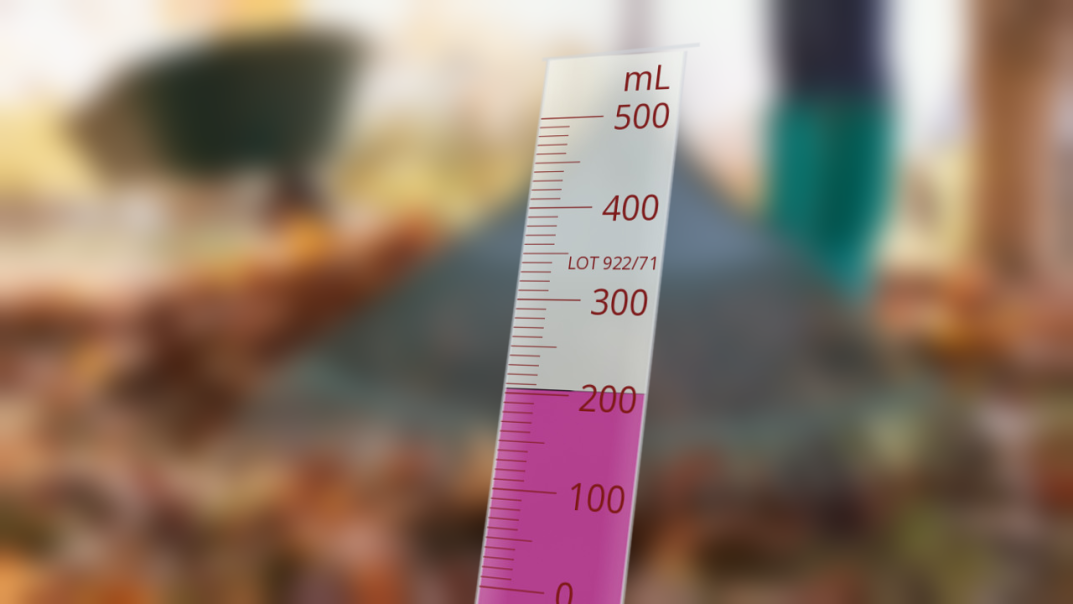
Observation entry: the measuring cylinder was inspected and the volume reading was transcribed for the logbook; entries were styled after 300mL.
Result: 205mL
